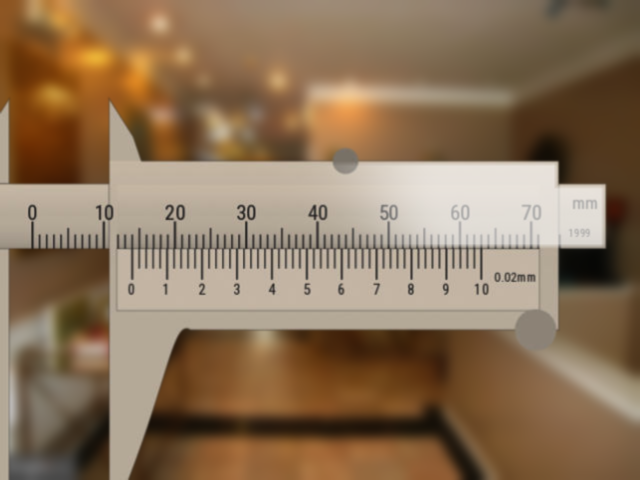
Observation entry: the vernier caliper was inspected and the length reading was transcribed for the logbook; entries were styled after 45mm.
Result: 14.0mm
